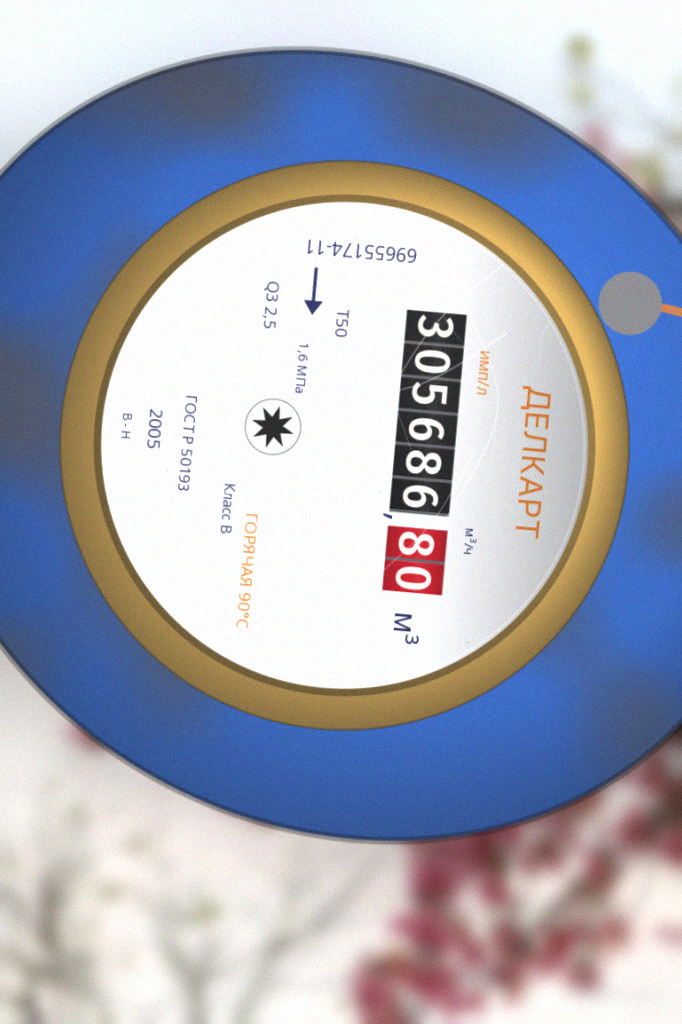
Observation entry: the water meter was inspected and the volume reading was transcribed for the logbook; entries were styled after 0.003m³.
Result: 305686.80m³
